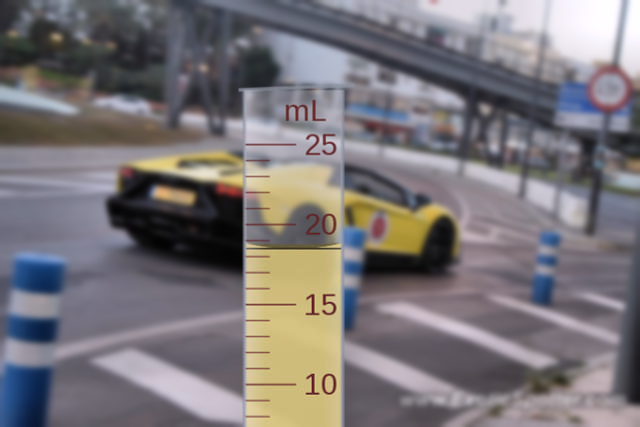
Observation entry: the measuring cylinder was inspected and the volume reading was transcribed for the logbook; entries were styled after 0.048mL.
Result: 18.5mL
